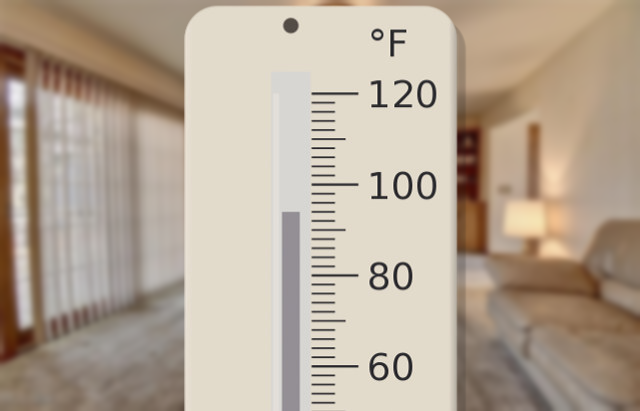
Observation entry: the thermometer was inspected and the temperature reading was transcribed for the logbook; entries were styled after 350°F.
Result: 94°F
